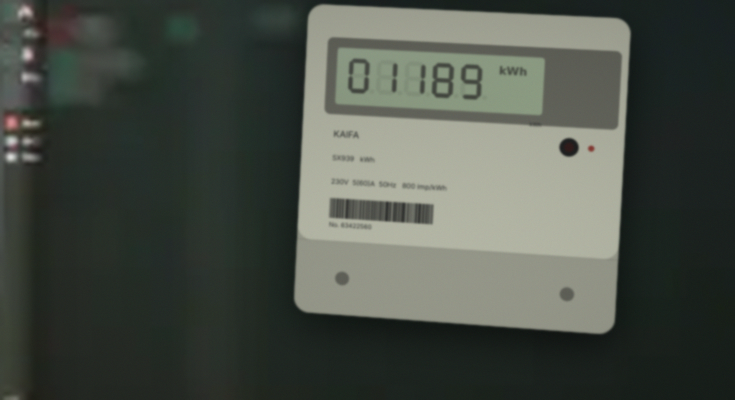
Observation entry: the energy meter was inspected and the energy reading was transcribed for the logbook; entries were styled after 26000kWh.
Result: 1189kWh
